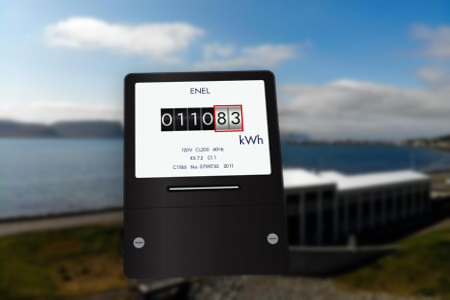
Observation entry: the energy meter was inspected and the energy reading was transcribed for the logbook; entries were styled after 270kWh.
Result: 110.83kWh
